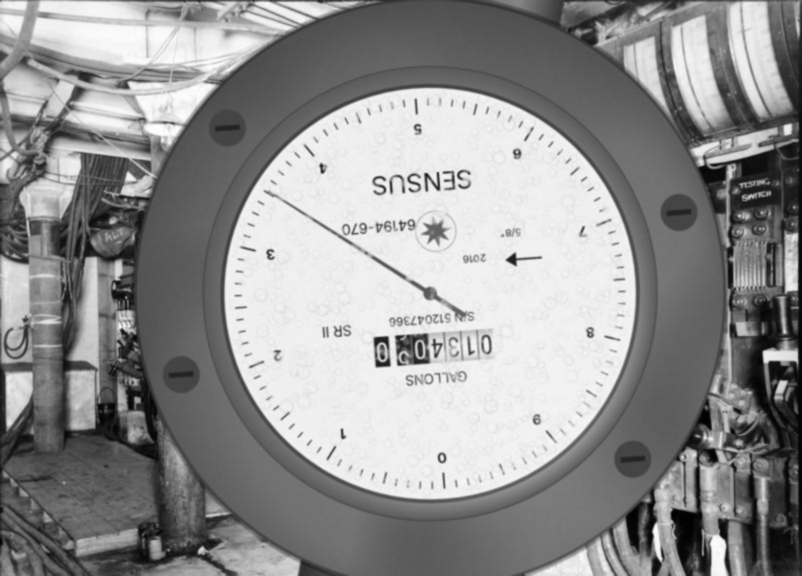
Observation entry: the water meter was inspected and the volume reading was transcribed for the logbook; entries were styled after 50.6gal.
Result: 134053.5gal
